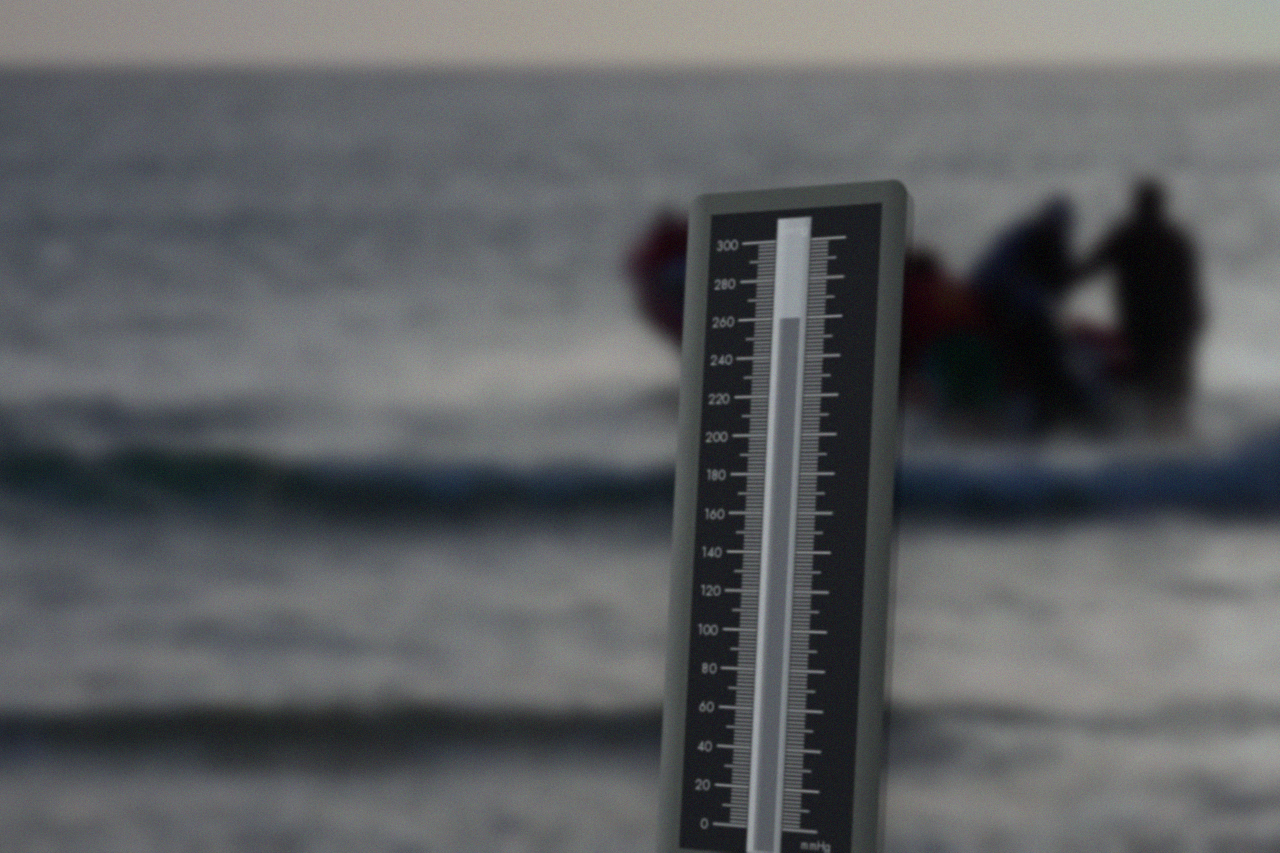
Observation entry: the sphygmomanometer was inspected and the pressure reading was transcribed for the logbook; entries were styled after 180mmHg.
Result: 260mmHg
